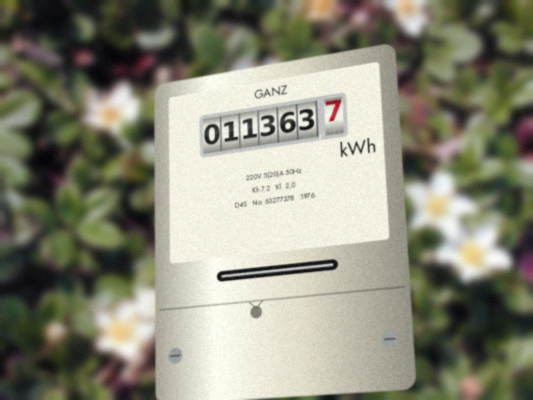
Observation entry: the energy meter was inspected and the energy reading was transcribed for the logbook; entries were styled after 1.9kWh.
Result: 11363.7kWh
